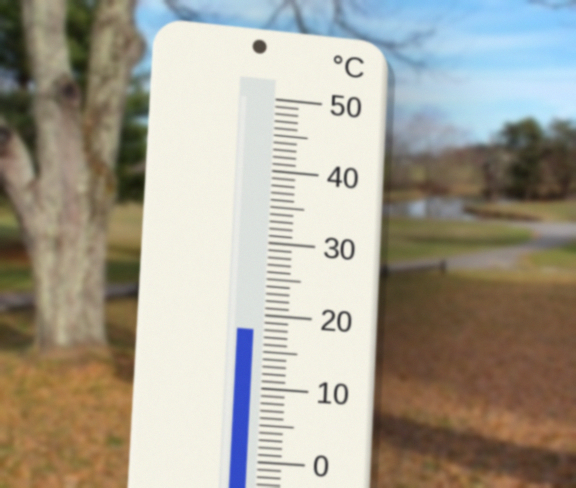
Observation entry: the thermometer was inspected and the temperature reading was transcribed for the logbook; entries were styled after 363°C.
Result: 18°C
